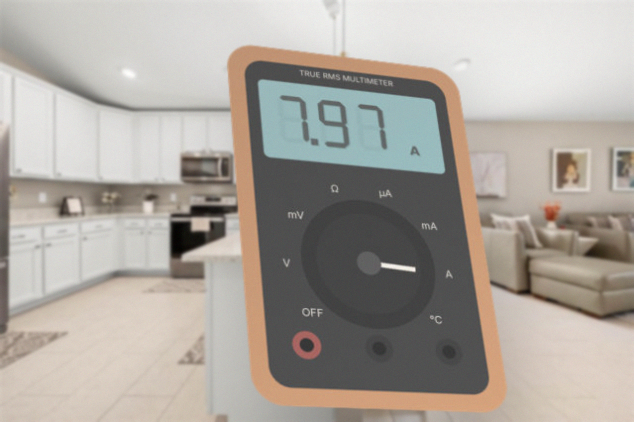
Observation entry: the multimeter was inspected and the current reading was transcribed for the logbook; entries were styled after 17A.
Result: 7.97A
